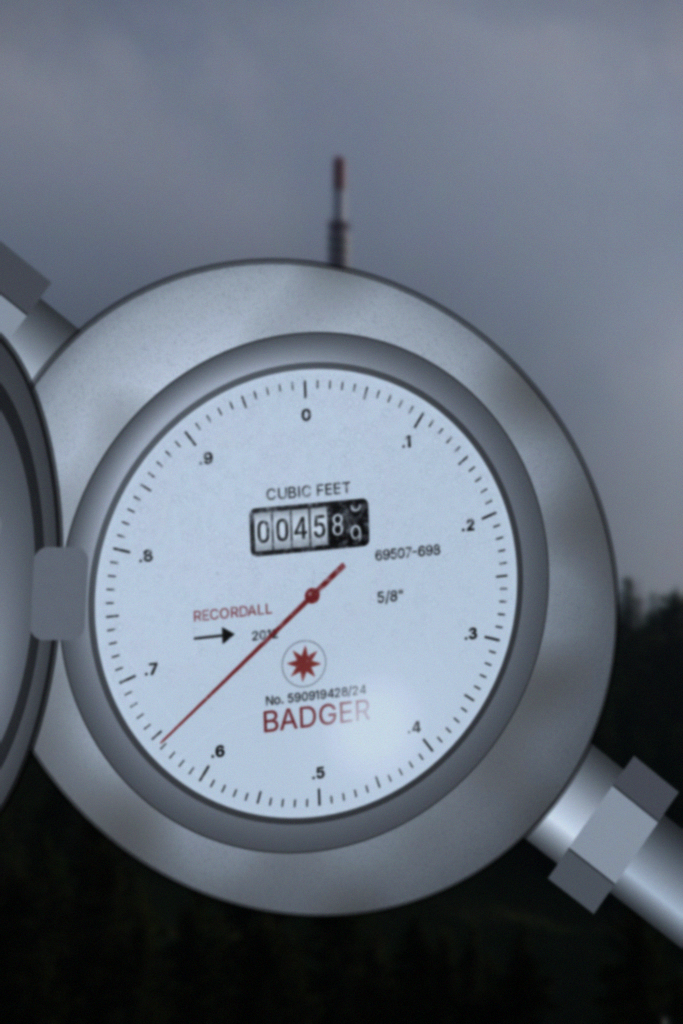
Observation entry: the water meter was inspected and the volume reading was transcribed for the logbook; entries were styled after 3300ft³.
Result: 4588.64ft³
